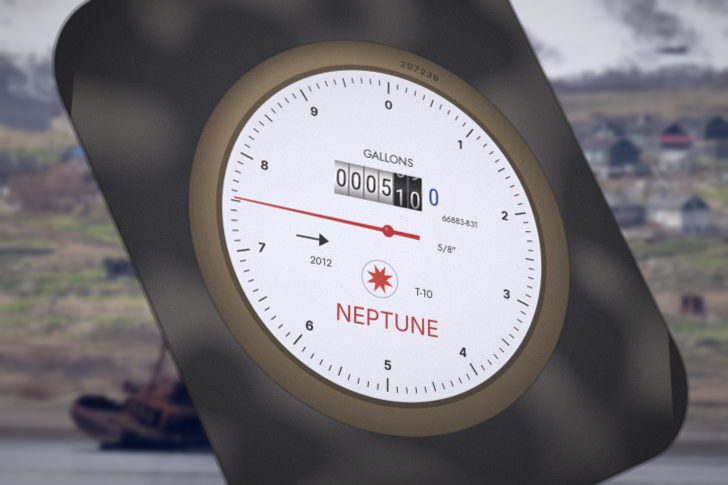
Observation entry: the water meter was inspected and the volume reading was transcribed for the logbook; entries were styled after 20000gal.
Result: 5097.5gal
